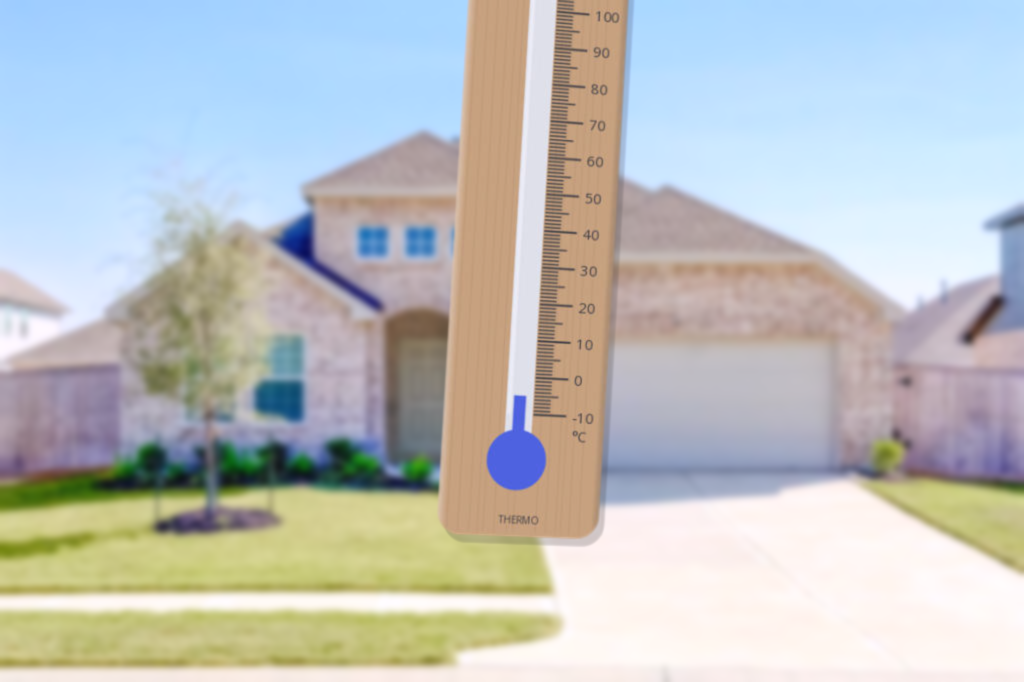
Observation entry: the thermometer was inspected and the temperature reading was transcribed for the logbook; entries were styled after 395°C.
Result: -5°C
